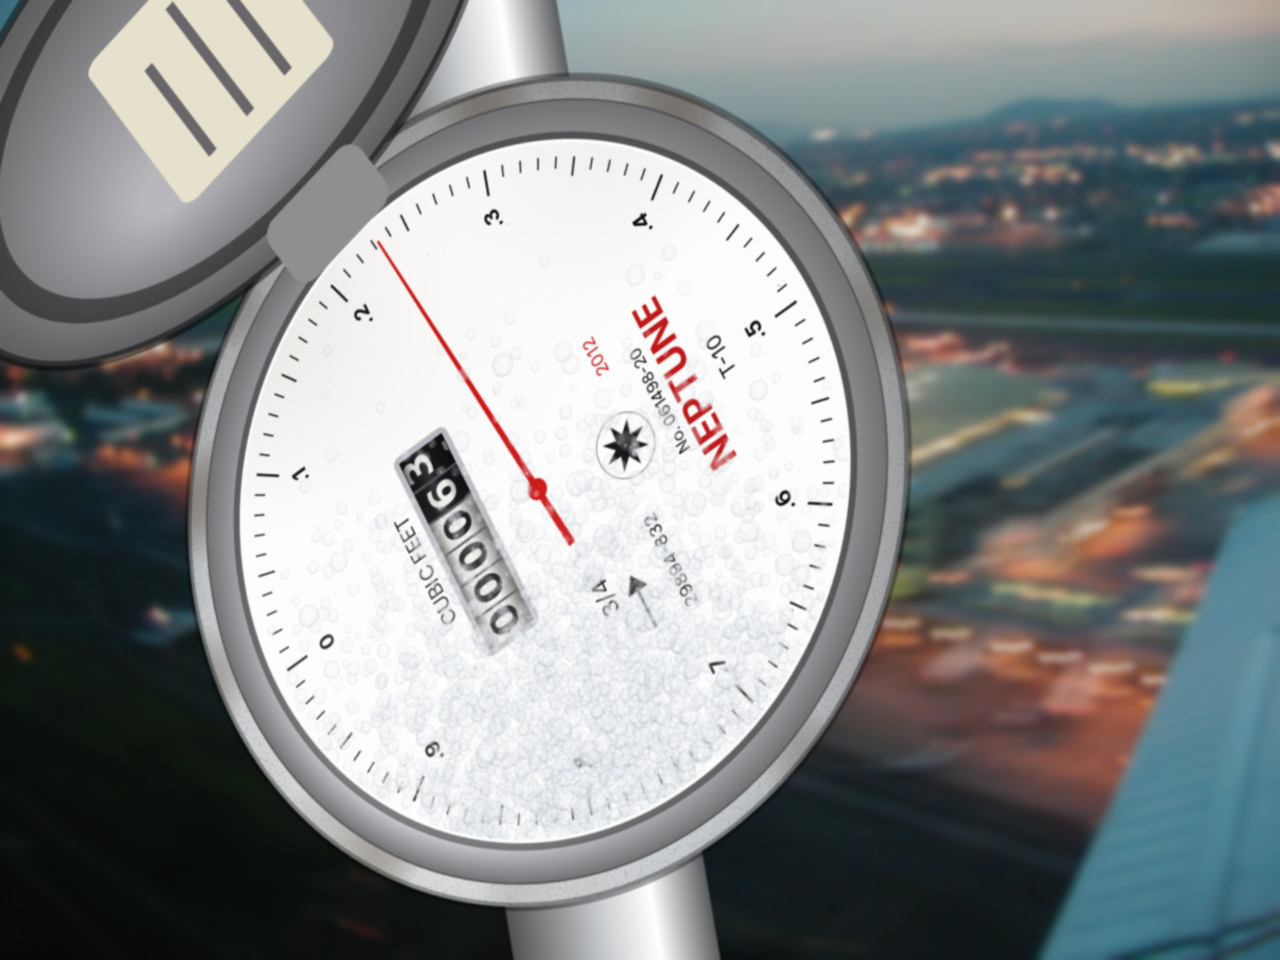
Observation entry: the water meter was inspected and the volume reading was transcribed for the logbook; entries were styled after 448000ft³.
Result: 63.23ft³
